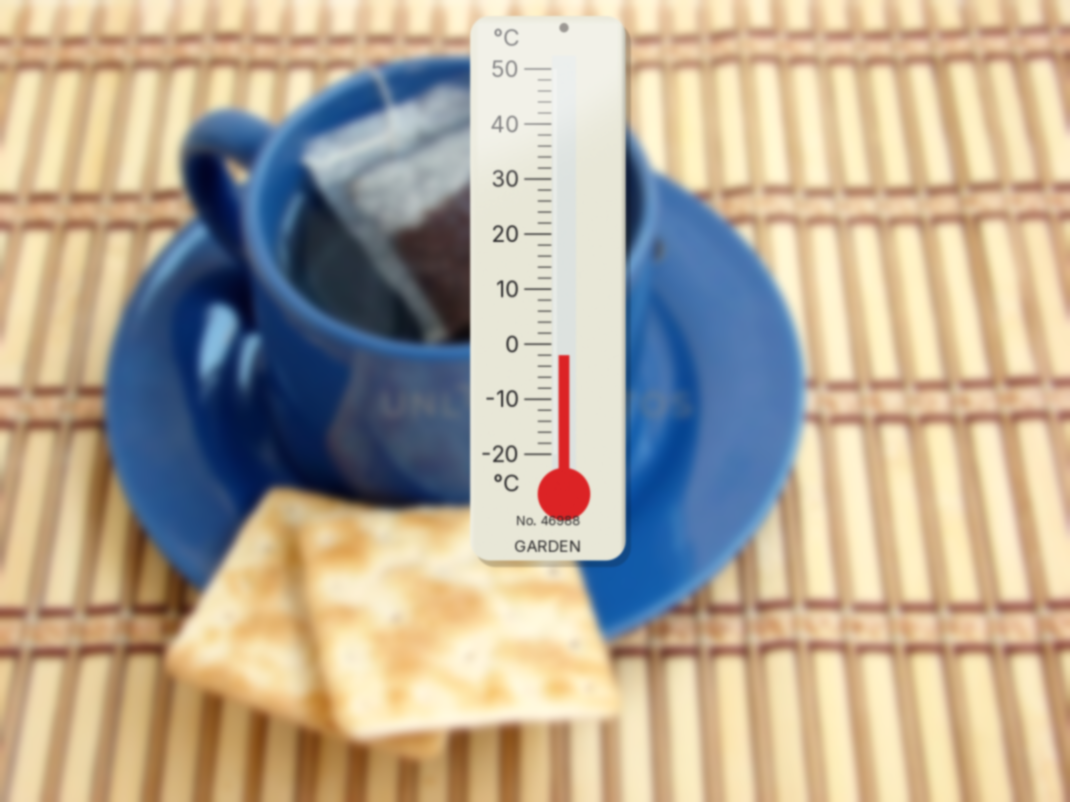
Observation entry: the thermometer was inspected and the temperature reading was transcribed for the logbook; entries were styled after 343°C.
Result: -2°C
